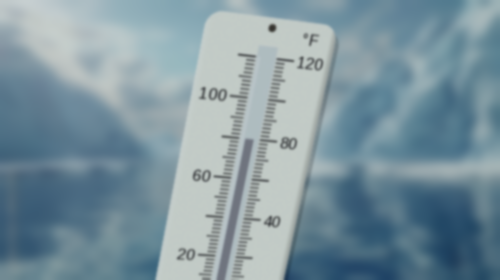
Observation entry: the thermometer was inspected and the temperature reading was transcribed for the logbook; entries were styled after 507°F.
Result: 80°F
